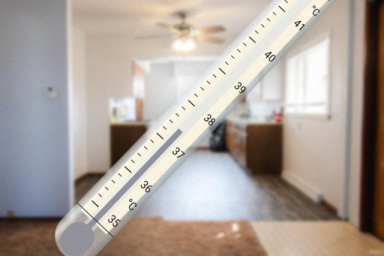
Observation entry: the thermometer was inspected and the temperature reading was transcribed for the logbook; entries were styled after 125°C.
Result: 37.4°C
